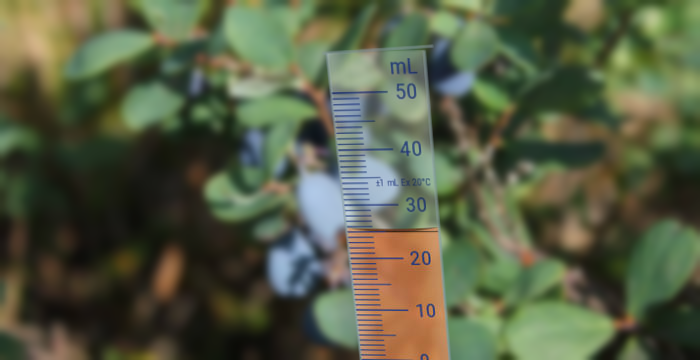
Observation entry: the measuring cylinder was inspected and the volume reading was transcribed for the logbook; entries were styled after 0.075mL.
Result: 25mL
